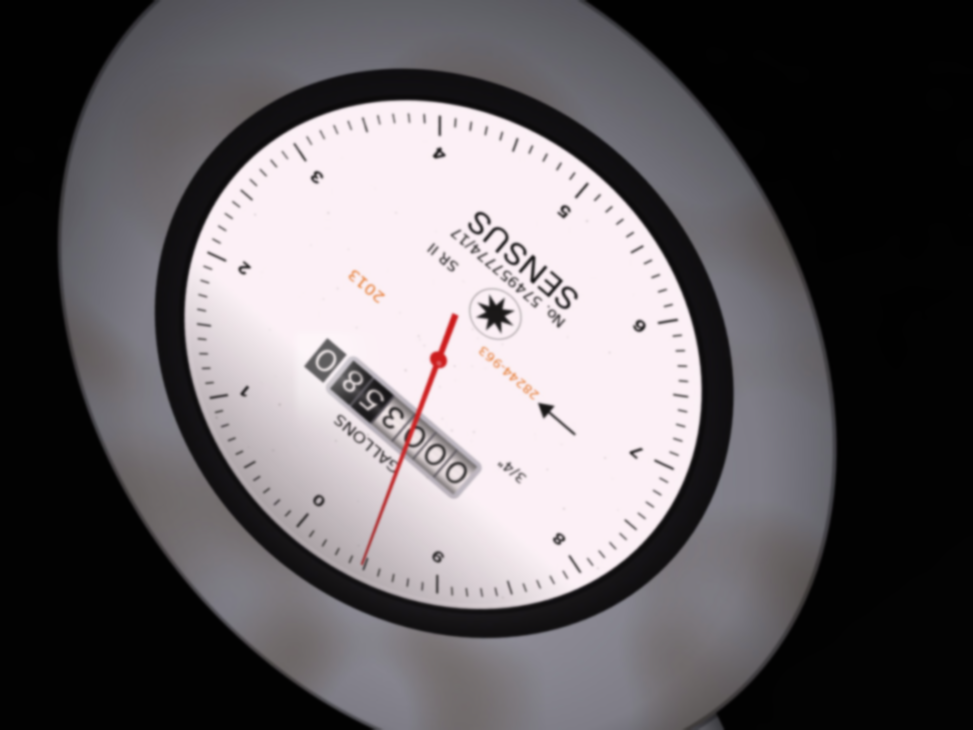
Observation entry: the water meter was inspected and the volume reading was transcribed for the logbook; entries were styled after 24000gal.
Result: 3579.5gal
